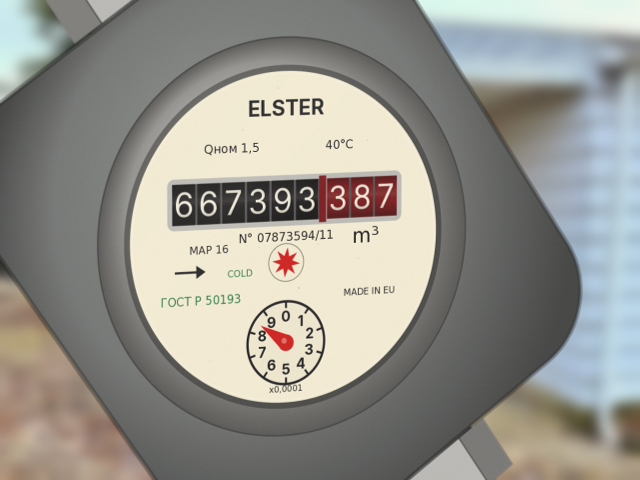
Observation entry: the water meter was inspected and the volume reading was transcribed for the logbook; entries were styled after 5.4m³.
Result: 667393.3878m³
